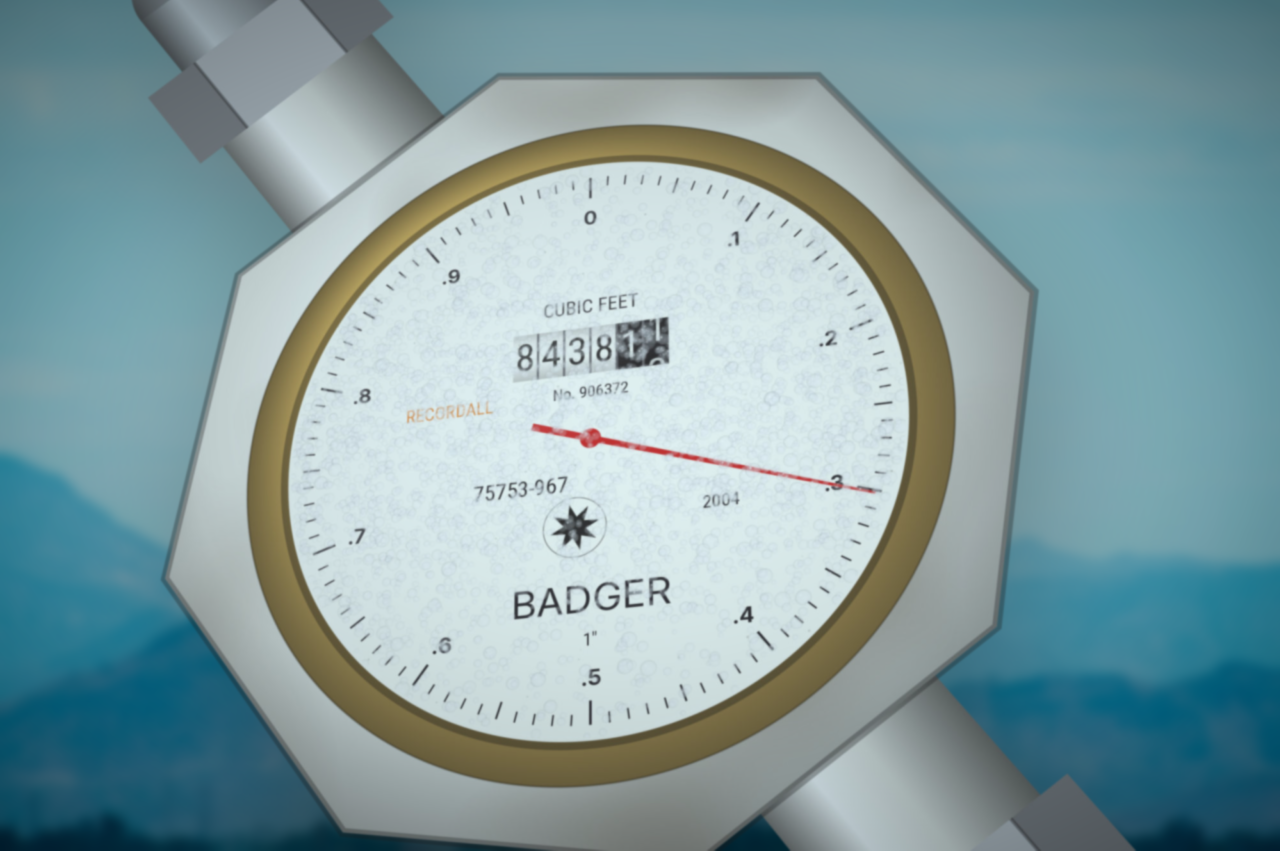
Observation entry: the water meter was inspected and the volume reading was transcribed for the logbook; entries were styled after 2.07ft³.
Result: 843811.30ft³
